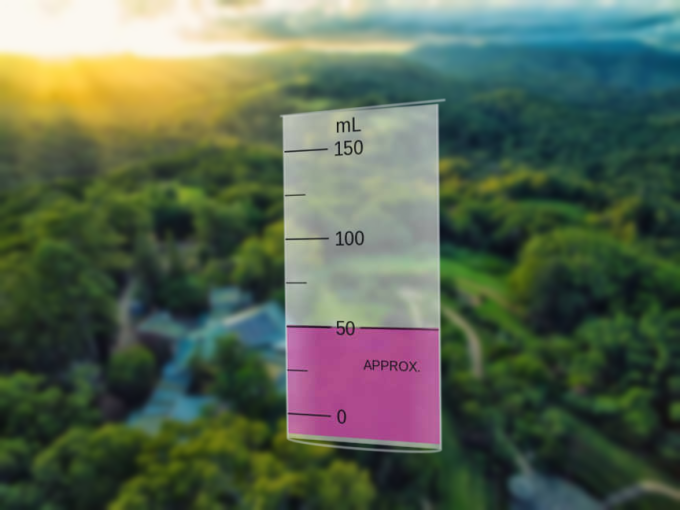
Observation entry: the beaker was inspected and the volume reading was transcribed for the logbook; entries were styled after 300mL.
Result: 50mL
